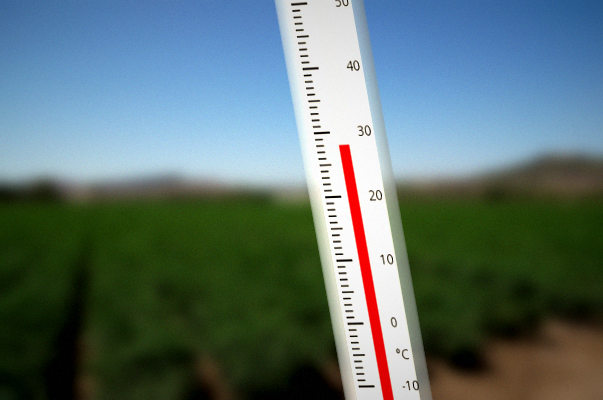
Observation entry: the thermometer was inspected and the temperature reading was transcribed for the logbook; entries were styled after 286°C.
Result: 28°C
